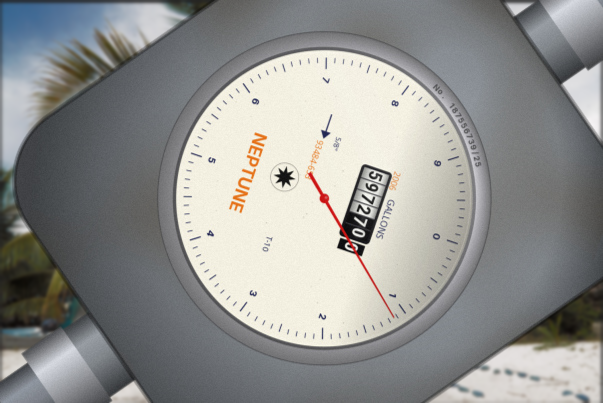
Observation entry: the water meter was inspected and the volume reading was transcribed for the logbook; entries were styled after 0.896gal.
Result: 5972701.1gal
